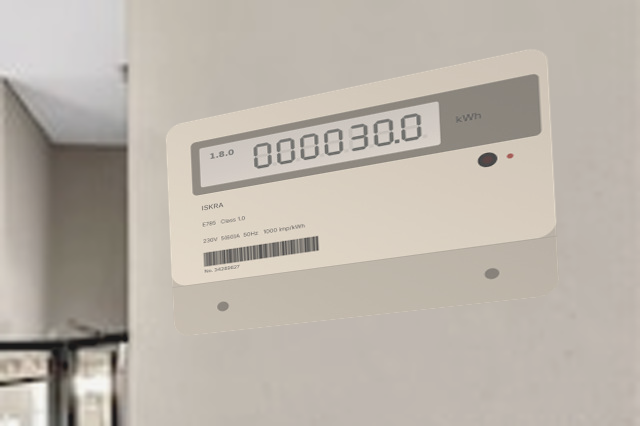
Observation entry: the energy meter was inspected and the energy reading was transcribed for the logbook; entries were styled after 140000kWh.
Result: 30.0kWh
